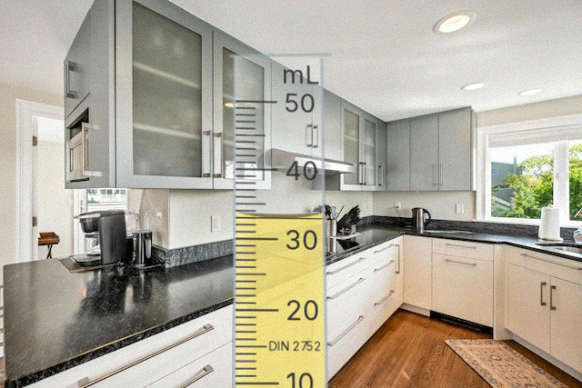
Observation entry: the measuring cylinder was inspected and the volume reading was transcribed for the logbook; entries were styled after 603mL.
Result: 33mL
